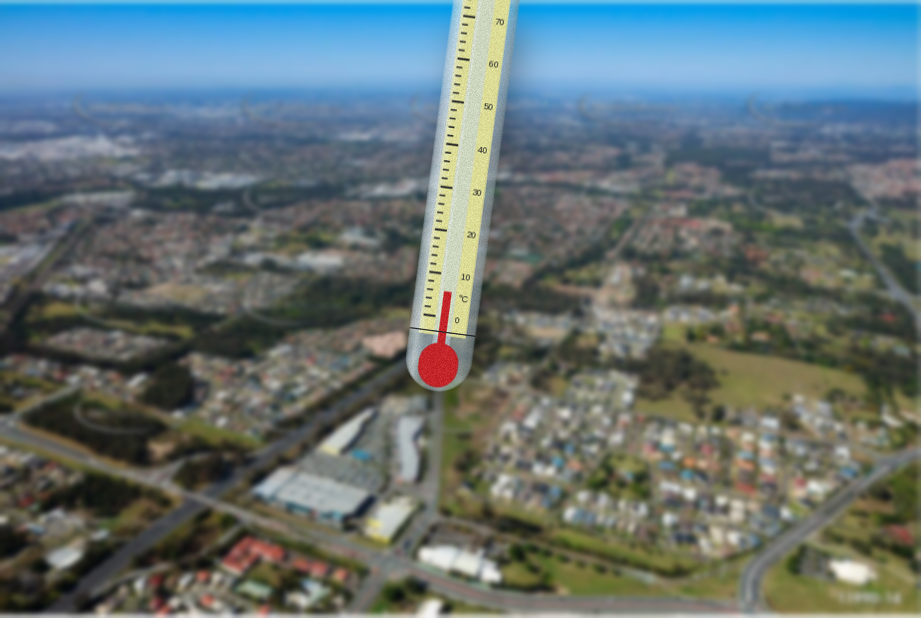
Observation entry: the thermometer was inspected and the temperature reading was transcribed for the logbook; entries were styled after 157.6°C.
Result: 6°C
